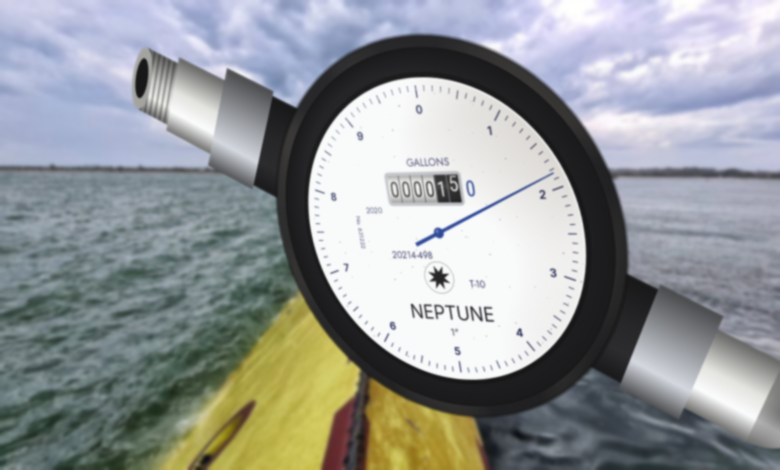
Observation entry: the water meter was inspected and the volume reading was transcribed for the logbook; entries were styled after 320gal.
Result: 151.8gal
